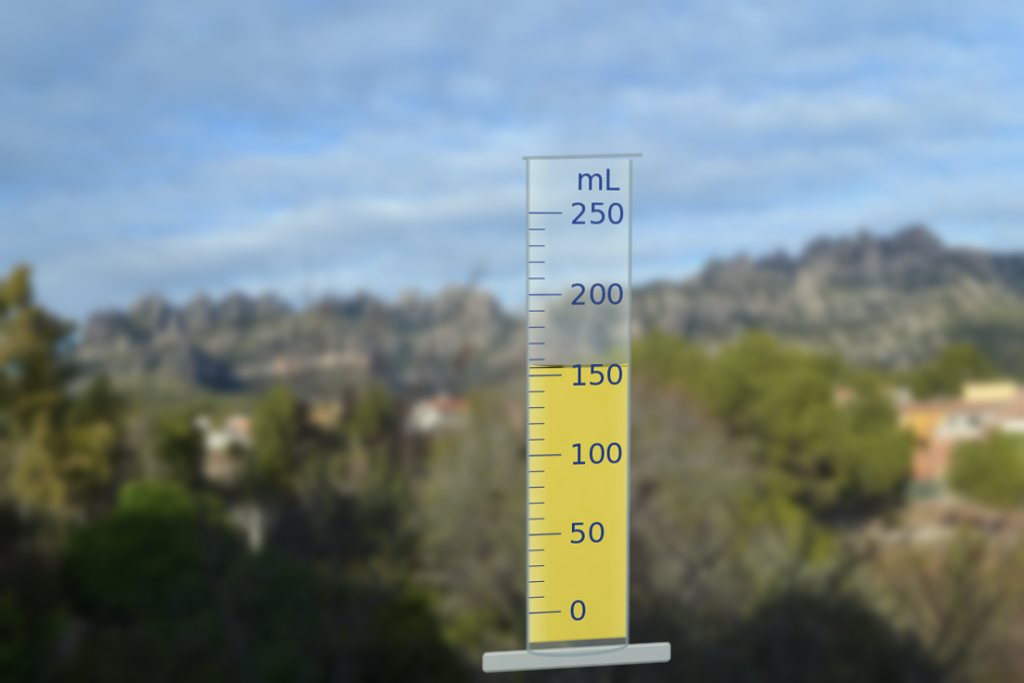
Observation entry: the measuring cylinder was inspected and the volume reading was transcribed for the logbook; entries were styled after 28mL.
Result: 155mL
